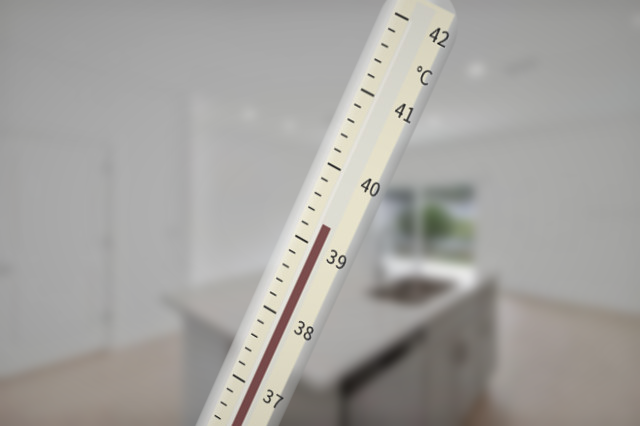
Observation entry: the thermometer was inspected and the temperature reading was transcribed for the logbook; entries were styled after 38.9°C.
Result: 39.3°C
